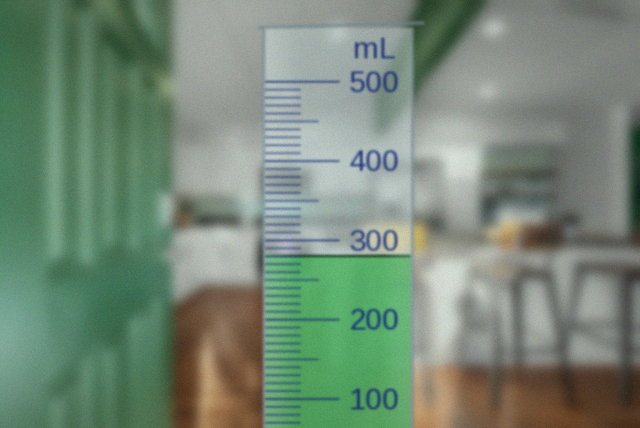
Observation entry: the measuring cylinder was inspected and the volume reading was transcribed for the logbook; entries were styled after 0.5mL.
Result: 280mL
